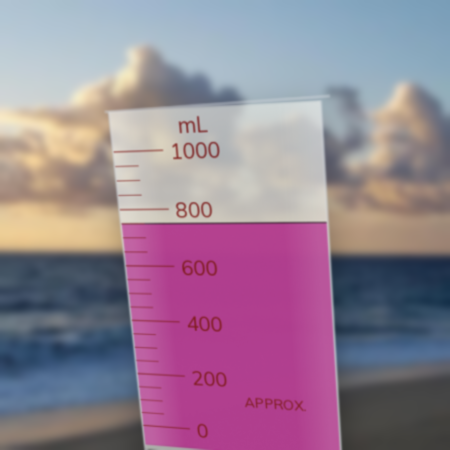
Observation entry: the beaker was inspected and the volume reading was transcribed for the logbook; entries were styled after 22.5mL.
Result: 750mL
